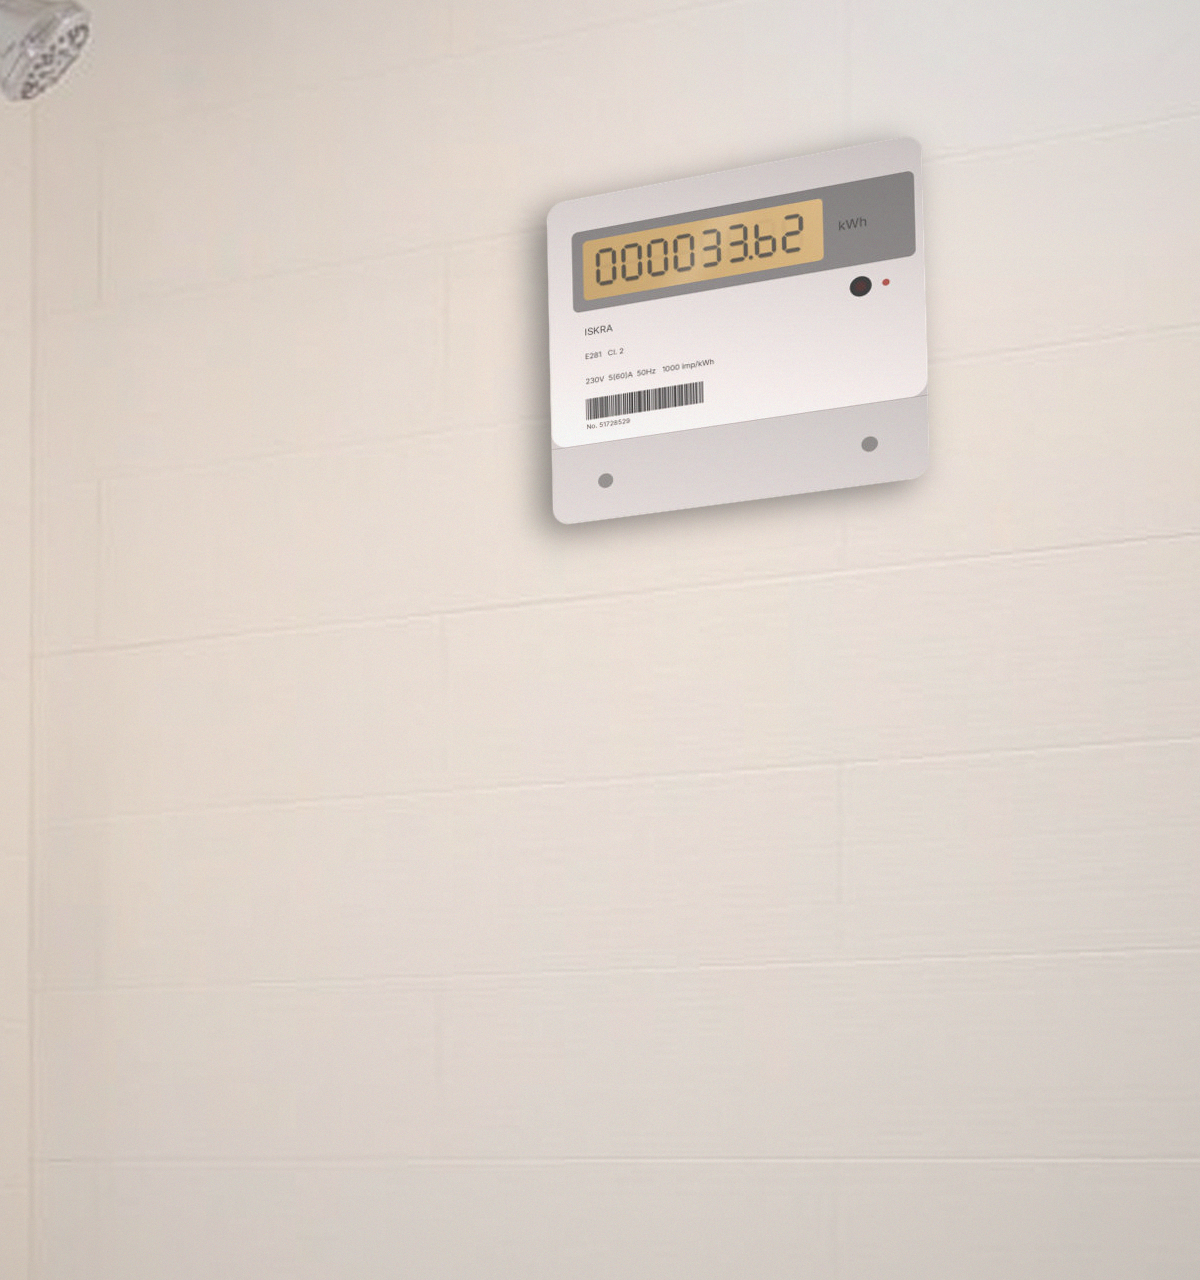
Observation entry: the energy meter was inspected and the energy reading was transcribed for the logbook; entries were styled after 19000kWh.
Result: 33.62kWh
